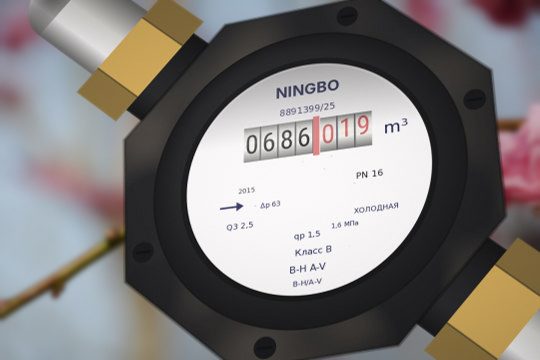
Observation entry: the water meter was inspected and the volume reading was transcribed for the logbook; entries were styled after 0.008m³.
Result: 686.019m³
